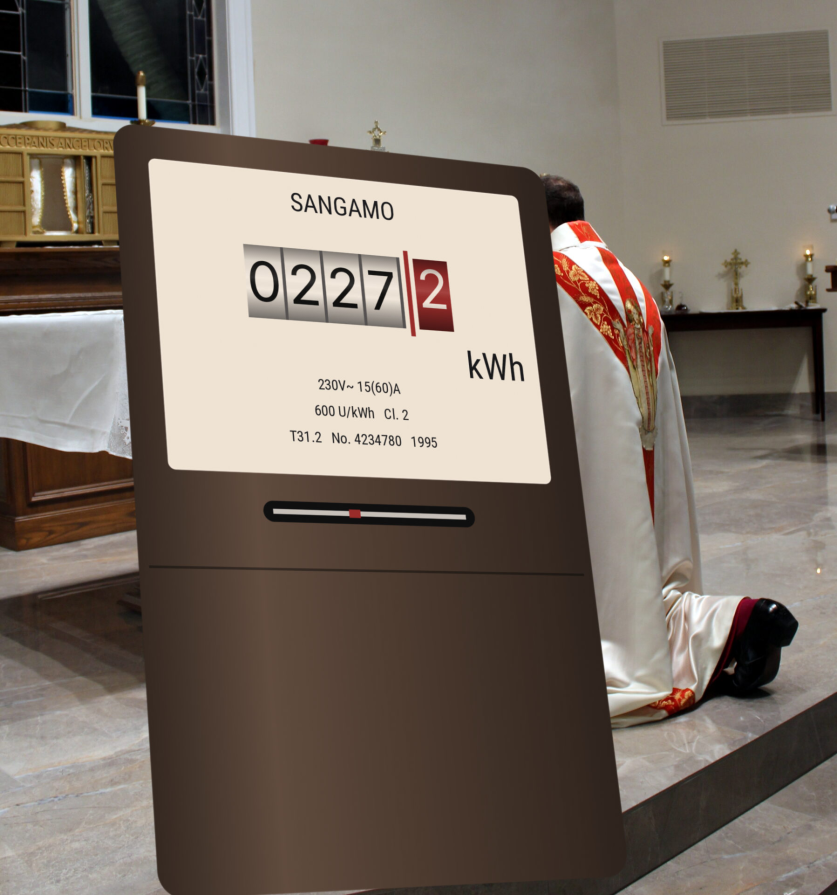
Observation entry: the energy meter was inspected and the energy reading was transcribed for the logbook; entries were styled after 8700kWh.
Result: 227.2kWh
